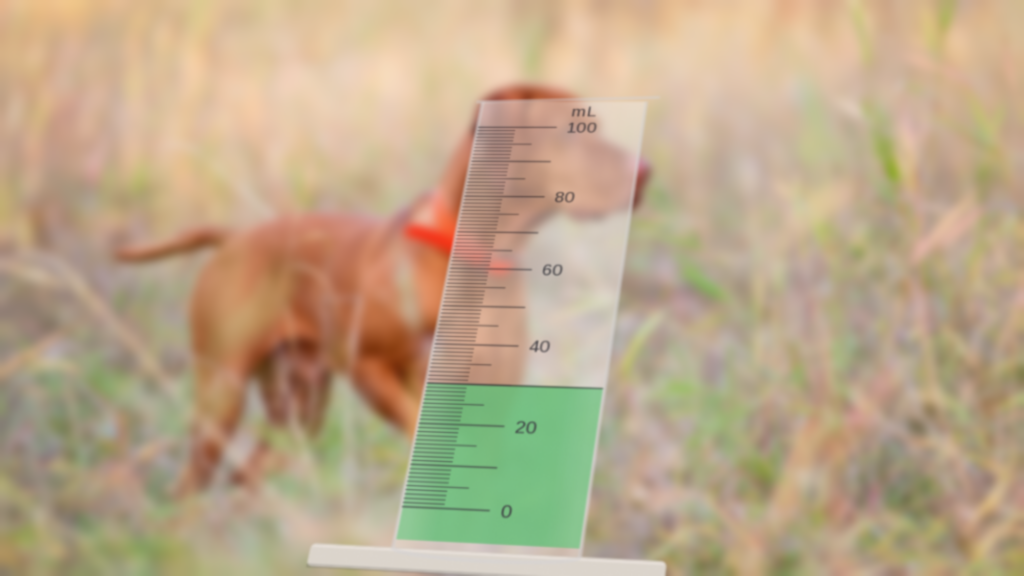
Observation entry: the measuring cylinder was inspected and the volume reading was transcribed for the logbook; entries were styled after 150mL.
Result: 30mL
